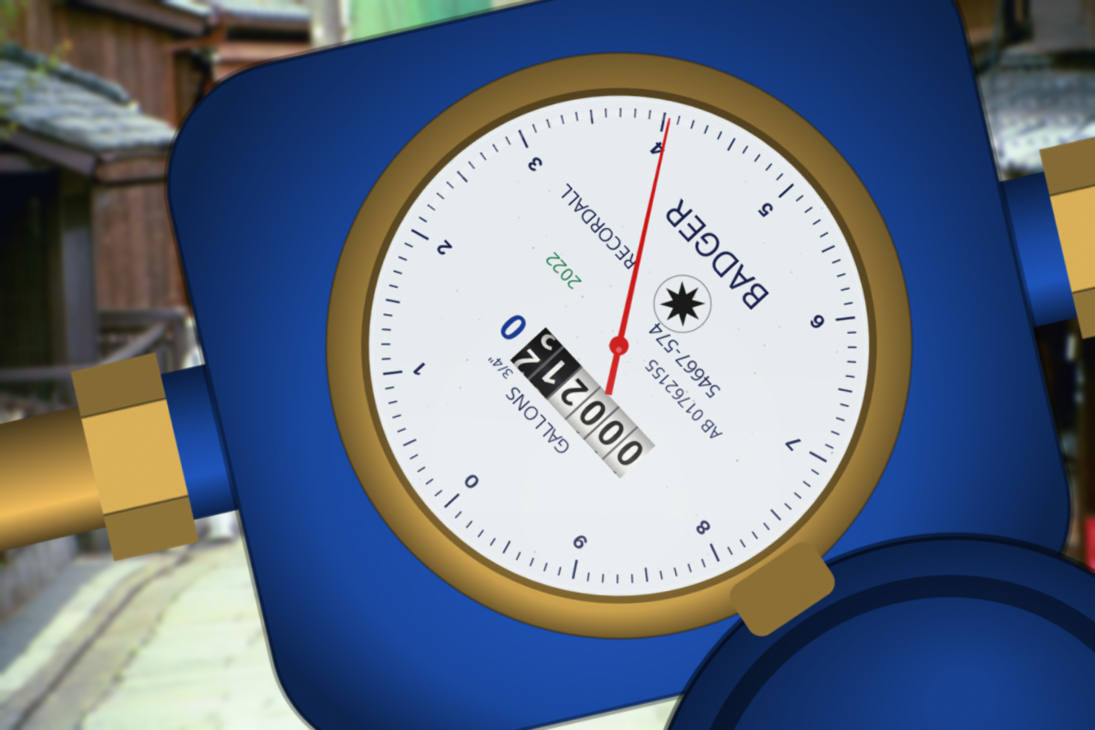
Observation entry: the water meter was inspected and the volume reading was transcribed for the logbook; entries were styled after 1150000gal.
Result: 2124.0gal
